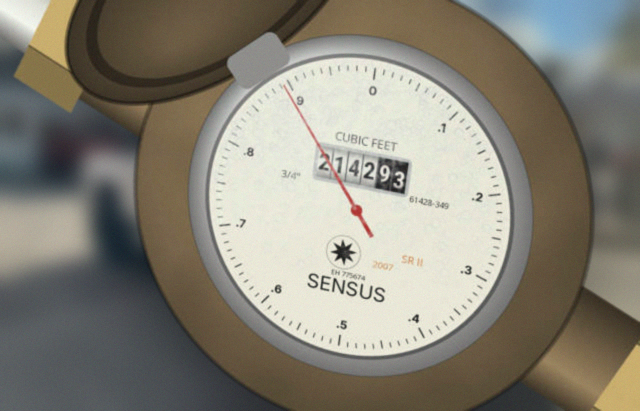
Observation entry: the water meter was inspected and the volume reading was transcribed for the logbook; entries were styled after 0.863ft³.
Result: 214292.89ft³
